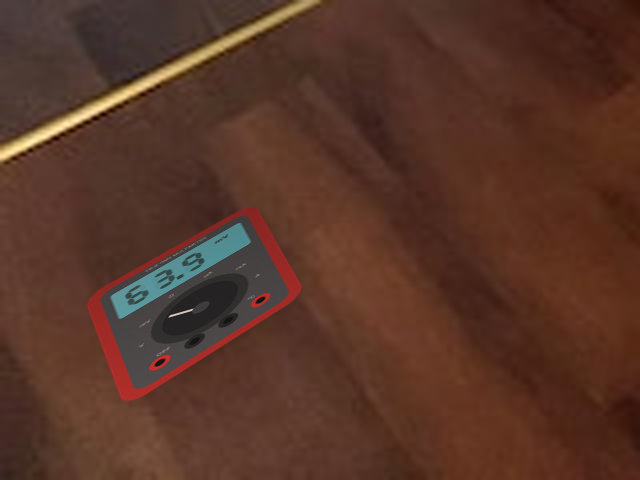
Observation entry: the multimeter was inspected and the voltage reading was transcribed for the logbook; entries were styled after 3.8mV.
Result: 63.9mV
